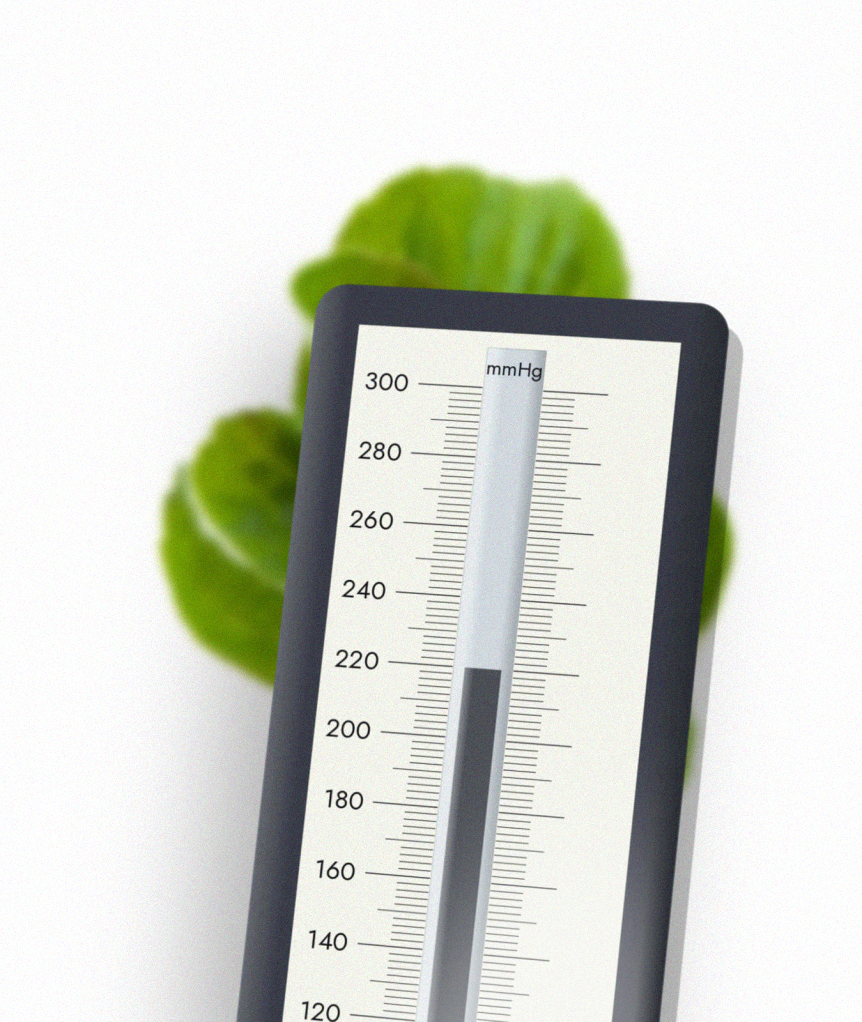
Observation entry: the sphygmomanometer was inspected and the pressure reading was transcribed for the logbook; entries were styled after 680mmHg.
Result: 220mmHg
